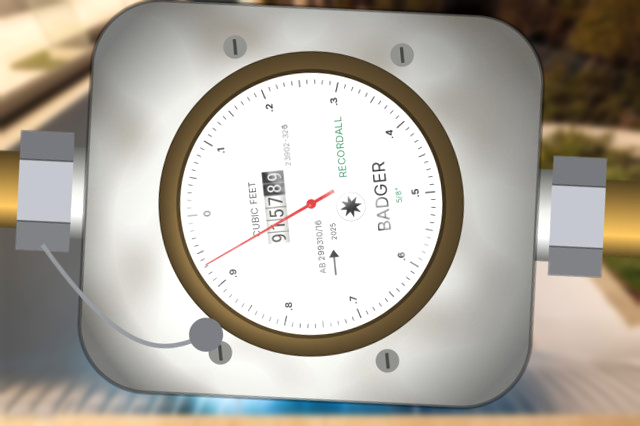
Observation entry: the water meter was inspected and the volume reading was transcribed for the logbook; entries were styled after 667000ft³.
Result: 915788.93ft³
